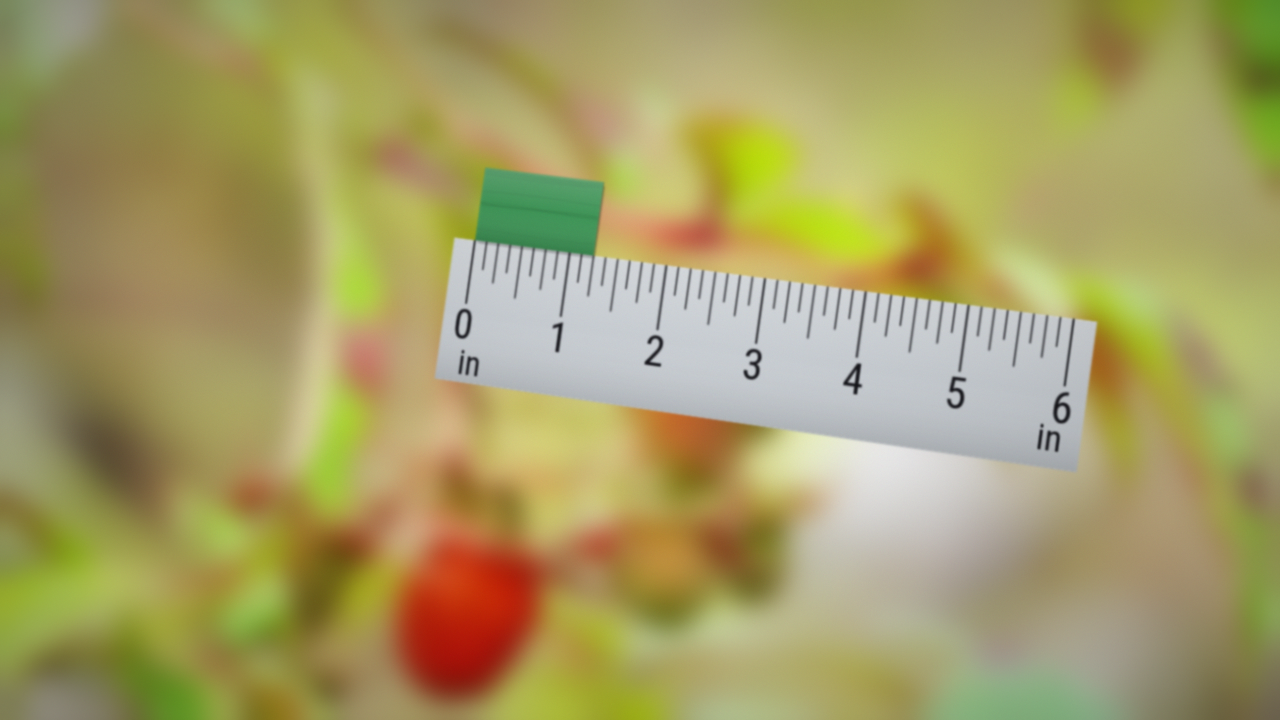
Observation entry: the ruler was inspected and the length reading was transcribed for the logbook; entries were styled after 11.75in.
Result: 1.25in
